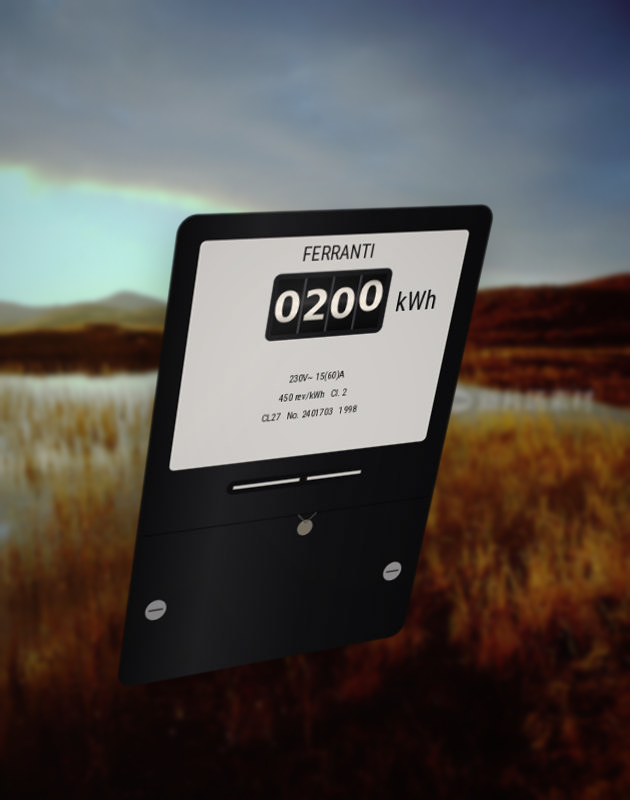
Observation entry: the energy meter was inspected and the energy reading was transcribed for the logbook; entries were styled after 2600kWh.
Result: 200kWh
